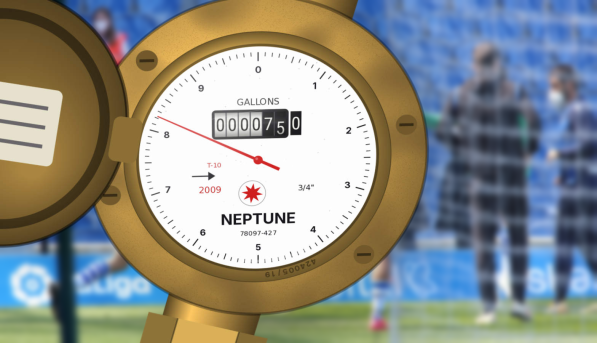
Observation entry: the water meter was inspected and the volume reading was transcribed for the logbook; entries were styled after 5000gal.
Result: 748.2gal
